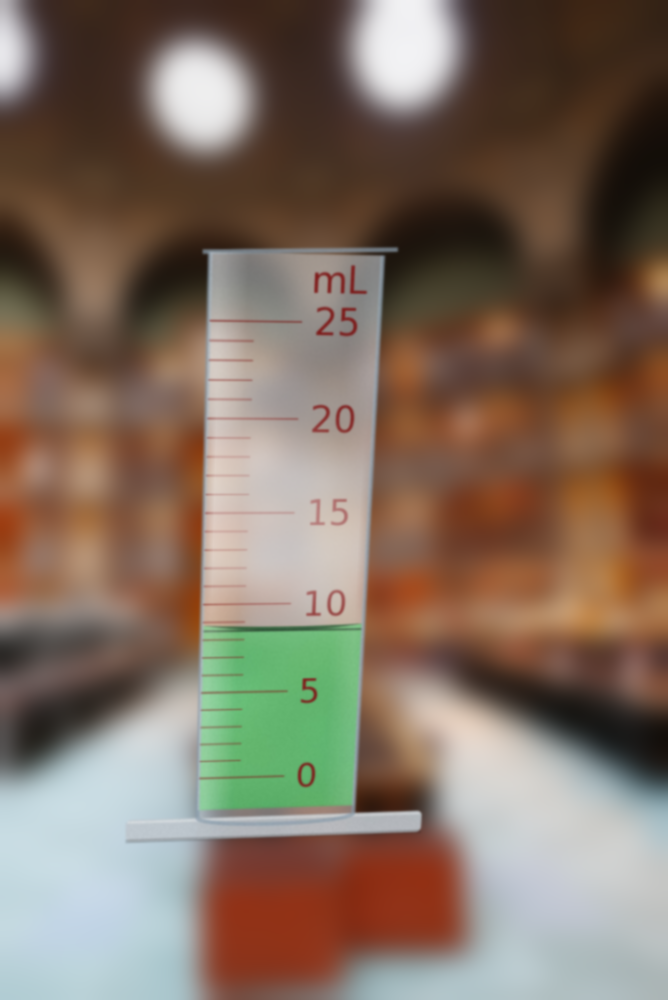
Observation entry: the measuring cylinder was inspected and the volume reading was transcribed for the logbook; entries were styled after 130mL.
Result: 8.5mL
